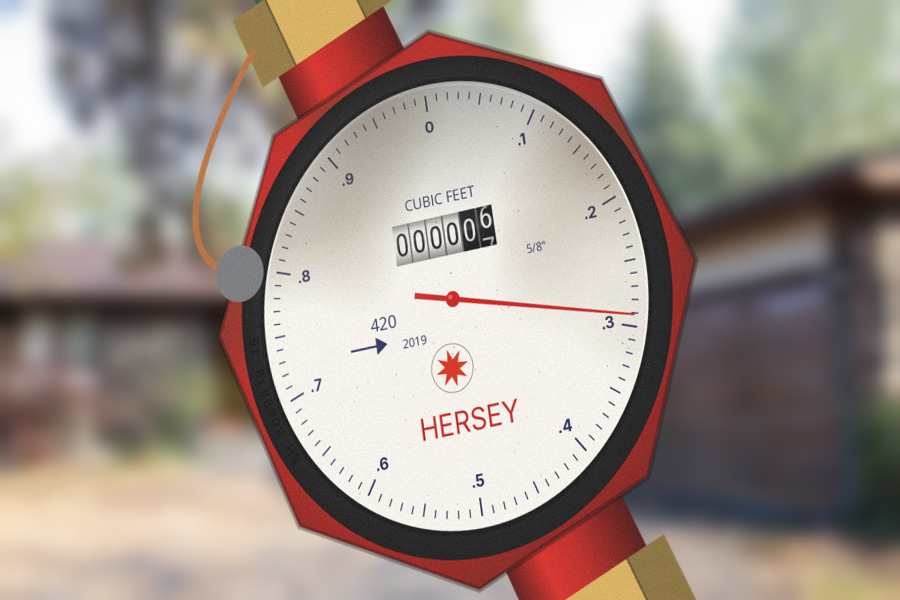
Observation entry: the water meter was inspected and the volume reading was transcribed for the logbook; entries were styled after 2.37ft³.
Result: 6.29ft³
